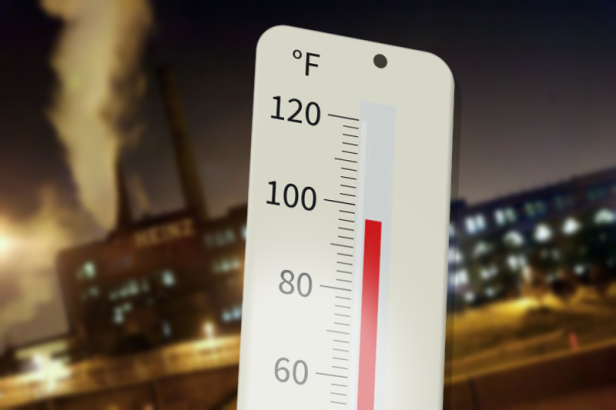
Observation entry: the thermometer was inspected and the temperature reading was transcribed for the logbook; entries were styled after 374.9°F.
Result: 97°F
